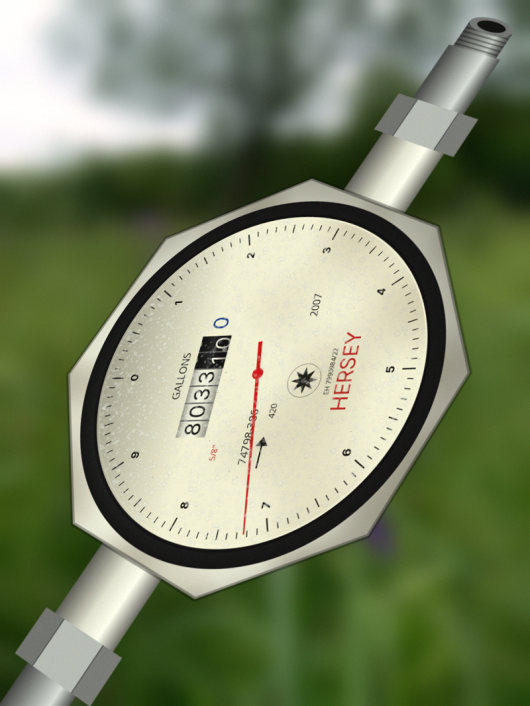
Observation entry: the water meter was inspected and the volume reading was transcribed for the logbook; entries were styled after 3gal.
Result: 8033097.2gal
